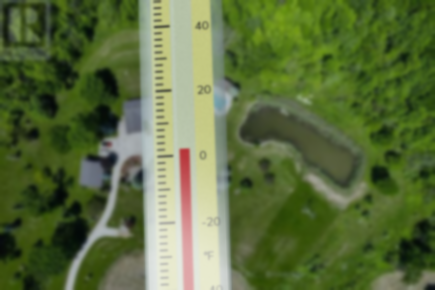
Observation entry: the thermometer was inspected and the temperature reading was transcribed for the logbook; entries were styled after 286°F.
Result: 2°F
